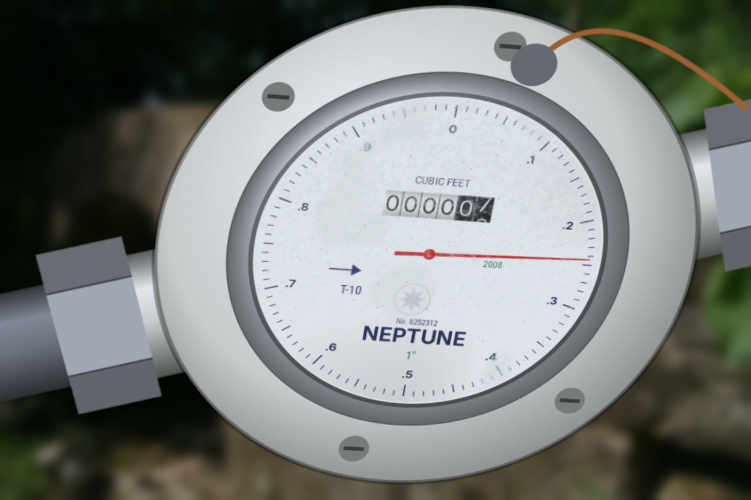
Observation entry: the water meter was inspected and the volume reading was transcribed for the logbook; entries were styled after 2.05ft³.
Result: 7.24ft³
